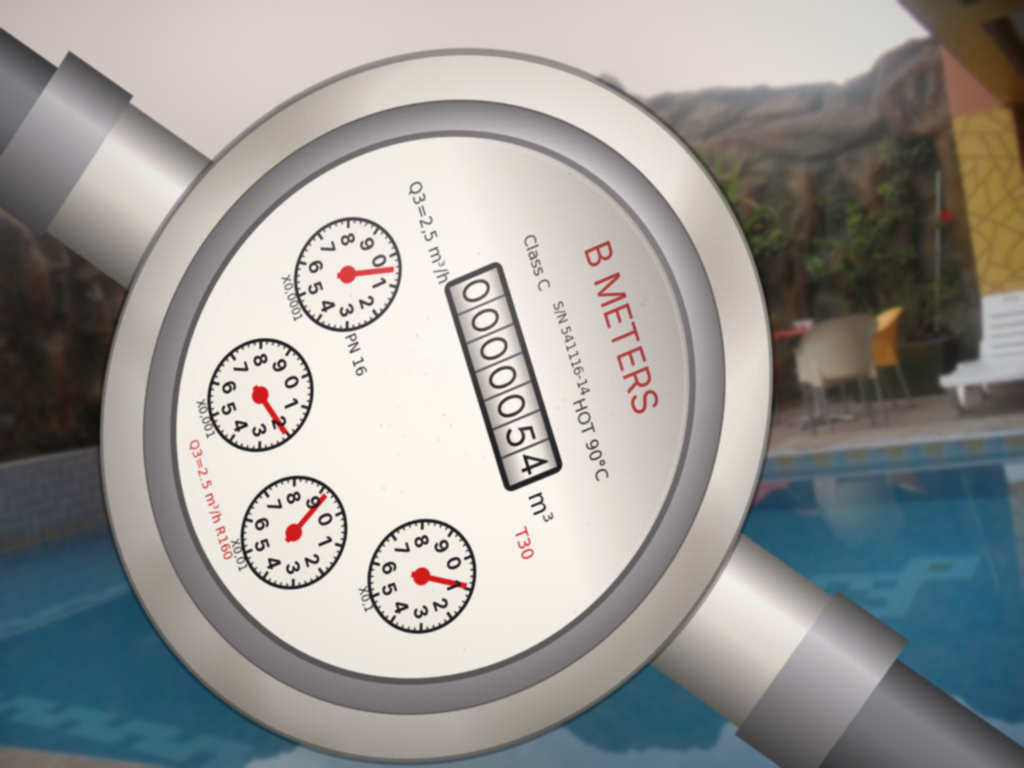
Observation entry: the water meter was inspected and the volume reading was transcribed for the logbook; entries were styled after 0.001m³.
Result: 54.0920m³
